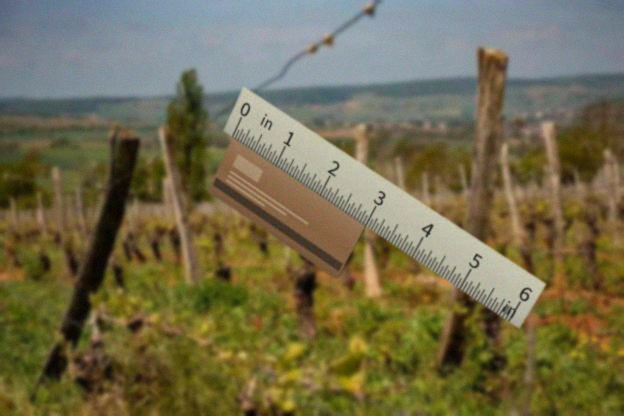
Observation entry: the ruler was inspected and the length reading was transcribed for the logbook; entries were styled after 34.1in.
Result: 3in
